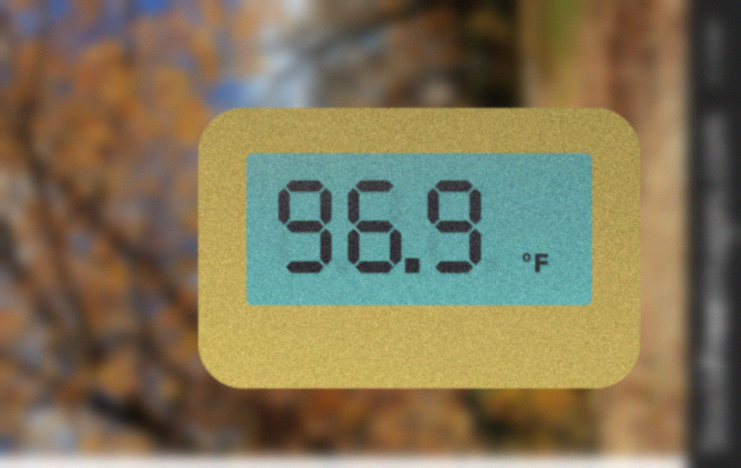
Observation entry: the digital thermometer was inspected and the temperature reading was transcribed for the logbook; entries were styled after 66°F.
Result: 96.9°F
